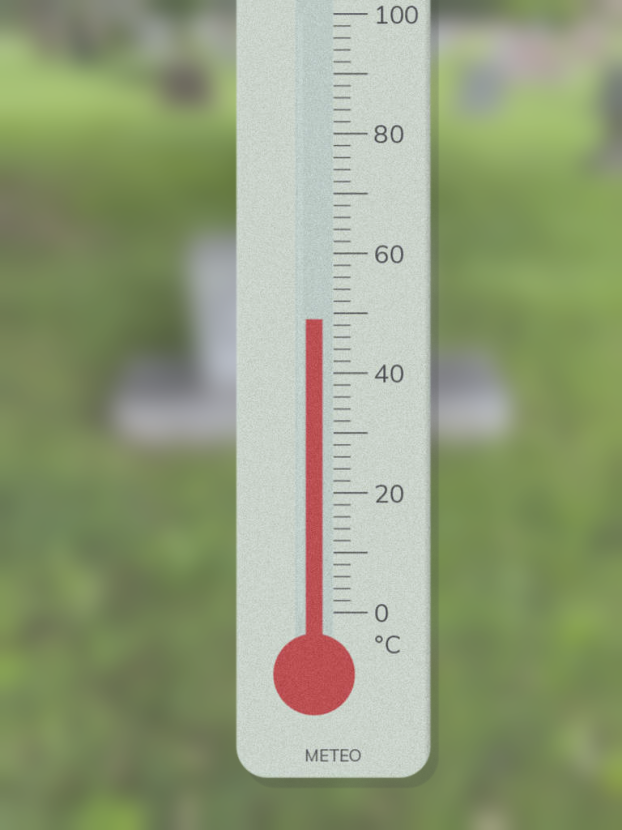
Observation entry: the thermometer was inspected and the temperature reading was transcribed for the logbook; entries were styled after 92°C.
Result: 49°C
